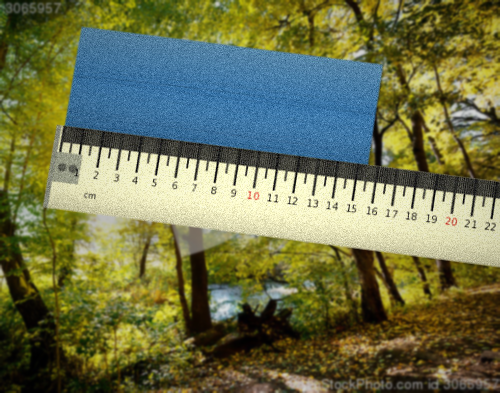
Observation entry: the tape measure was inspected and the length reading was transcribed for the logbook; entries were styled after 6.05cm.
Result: 15.5cm
